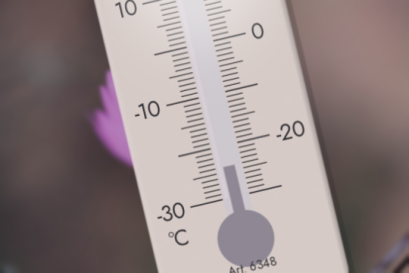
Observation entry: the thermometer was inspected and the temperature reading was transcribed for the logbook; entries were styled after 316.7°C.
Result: -24°C
